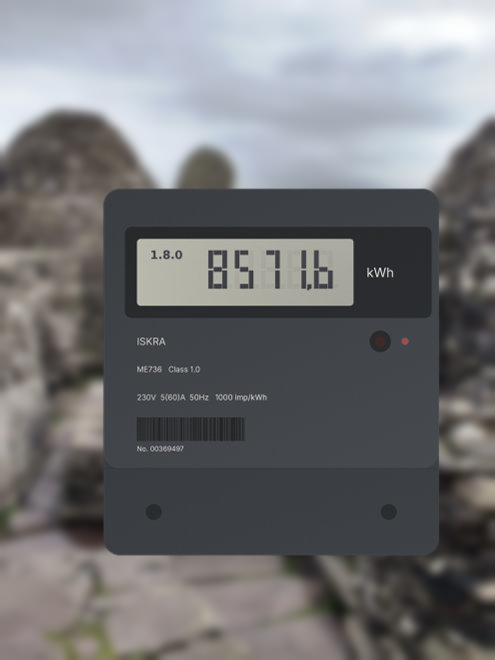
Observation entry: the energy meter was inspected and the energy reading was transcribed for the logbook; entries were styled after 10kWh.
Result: 8571.6kWh
